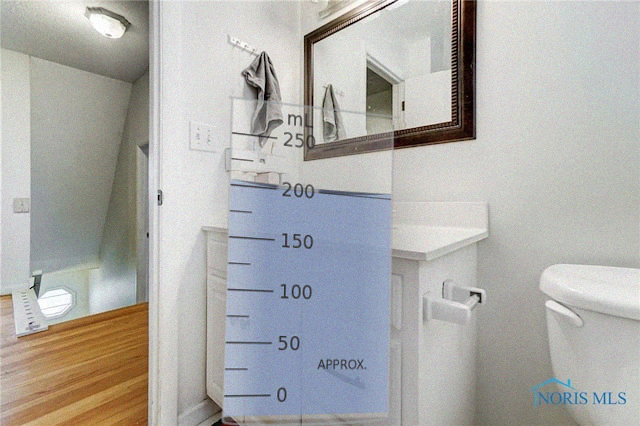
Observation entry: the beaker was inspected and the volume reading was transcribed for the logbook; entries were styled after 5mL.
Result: 200mL
